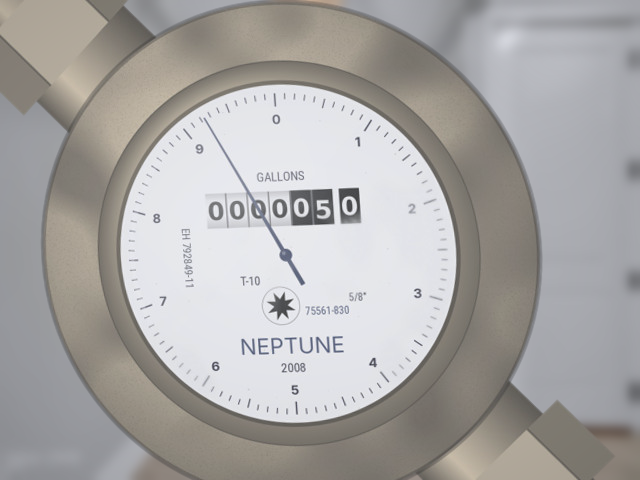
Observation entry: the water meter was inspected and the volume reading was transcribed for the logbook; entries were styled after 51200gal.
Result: 49.2gal
